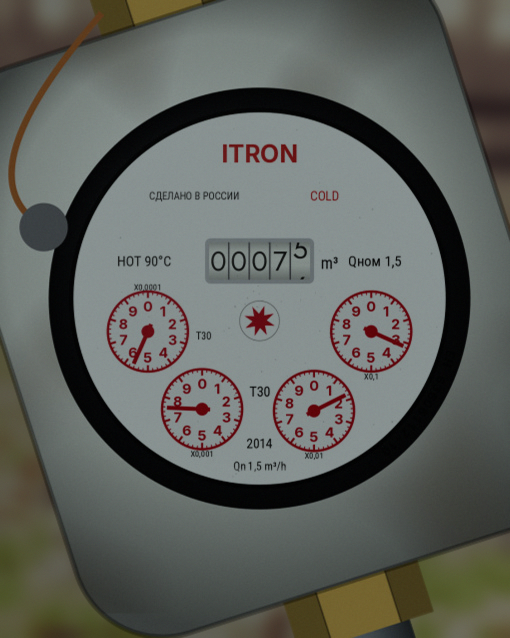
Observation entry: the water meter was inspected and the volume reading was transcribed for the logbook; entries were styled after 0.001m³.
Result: 75.3175m³
